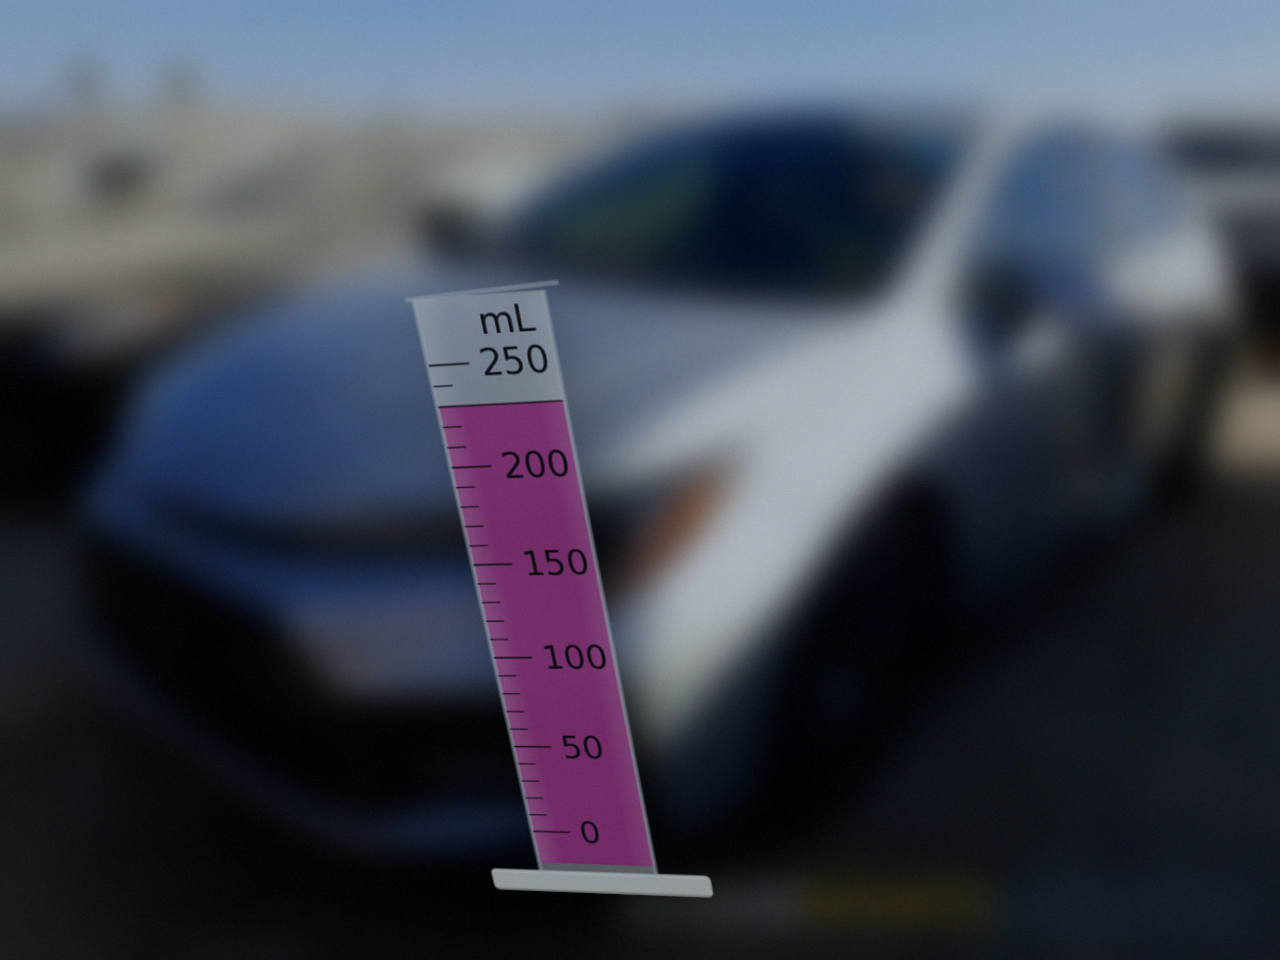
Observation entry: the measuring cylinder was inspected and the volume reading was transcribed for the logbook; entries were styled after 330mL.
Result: 230mL
